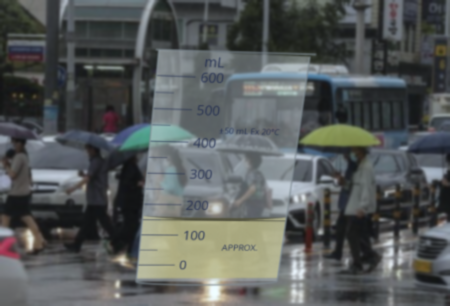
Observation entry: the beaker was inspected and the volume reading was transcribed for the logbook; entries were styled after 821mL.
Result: 150mL
